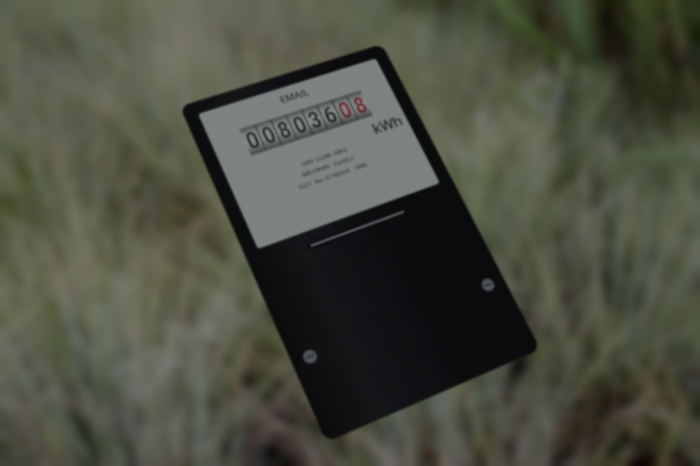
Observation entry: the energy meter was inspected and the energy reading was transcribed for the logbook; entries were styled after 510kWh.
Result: 8036.08kWh
